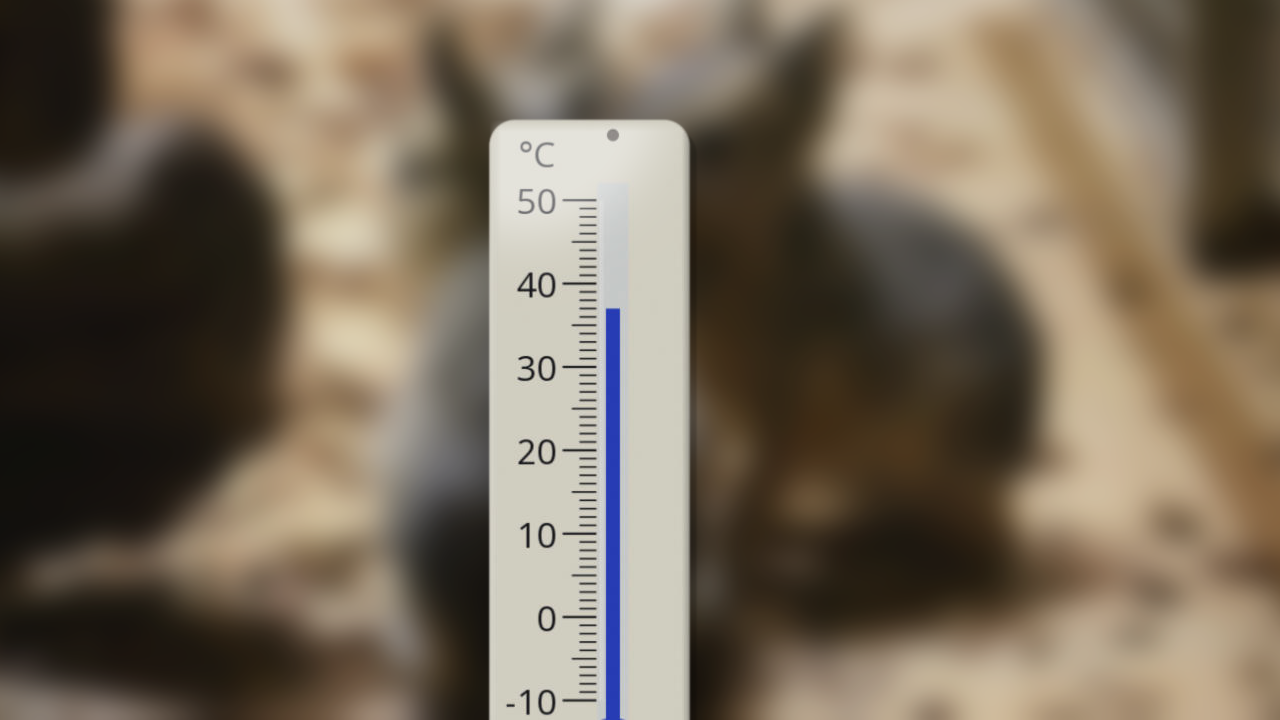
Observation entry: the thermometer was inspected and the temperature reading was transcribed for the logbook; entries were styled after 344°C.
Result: 37°C
